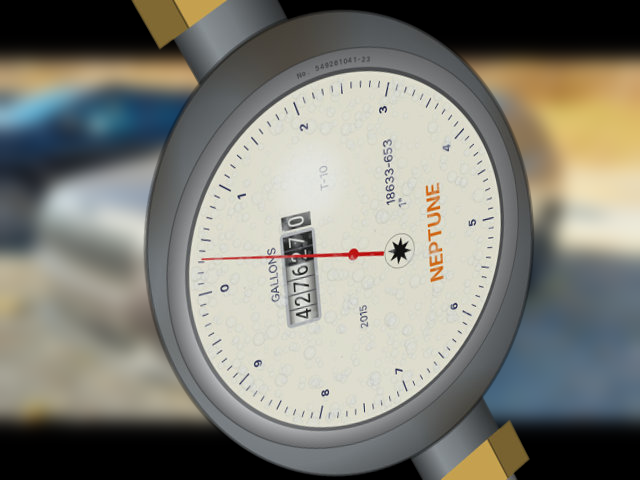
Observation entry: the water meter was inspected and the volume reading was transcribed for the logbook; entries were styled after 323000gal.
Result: 4276270.3gal
